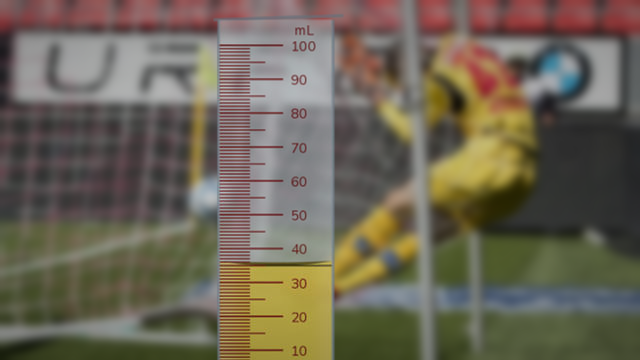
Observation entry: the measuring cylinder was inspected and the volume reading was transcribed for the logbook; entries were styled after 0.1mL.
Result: 35mL
